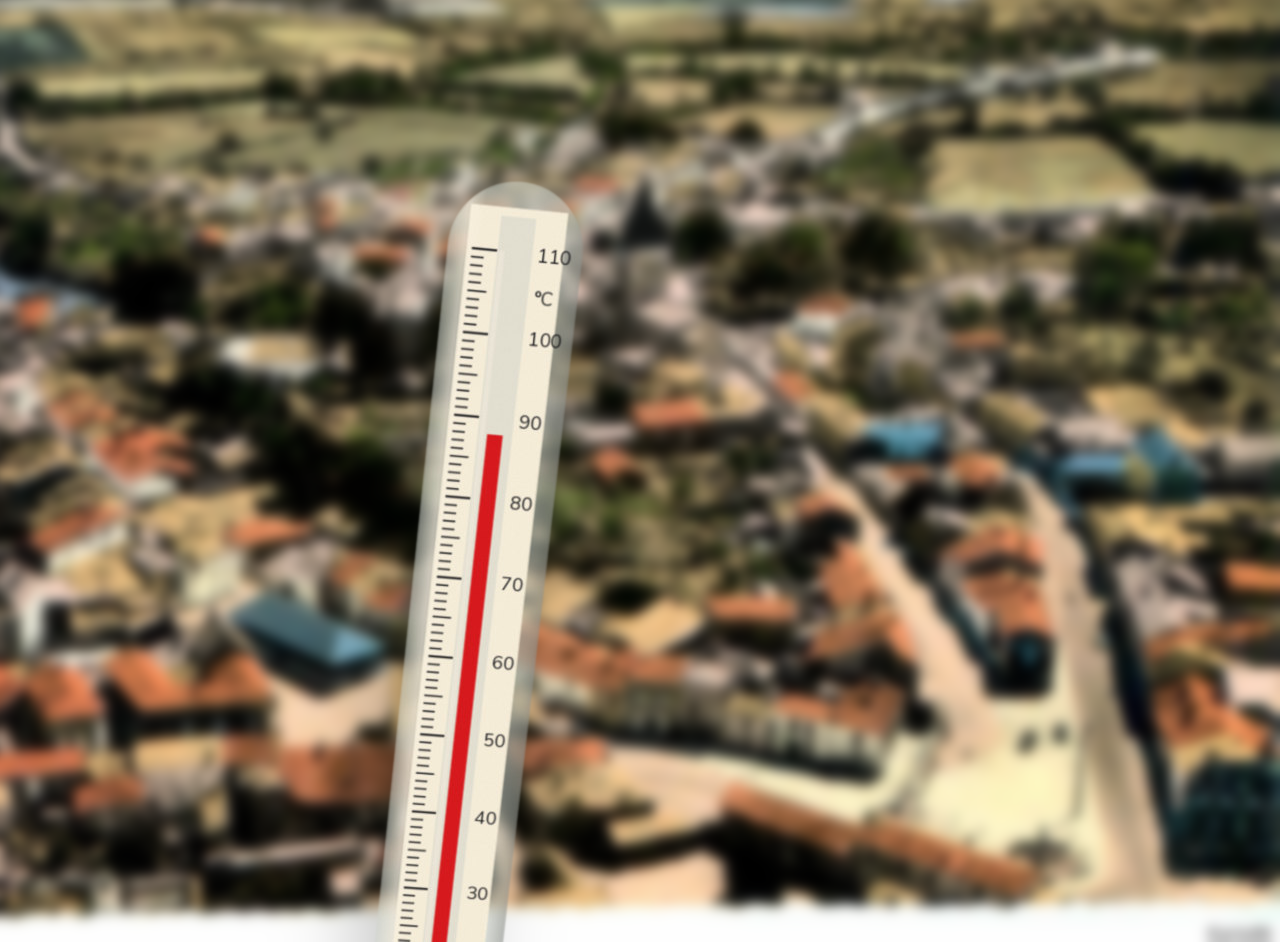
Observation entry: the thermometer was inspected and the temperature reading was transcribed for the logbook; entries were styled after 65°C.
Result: 88°C
